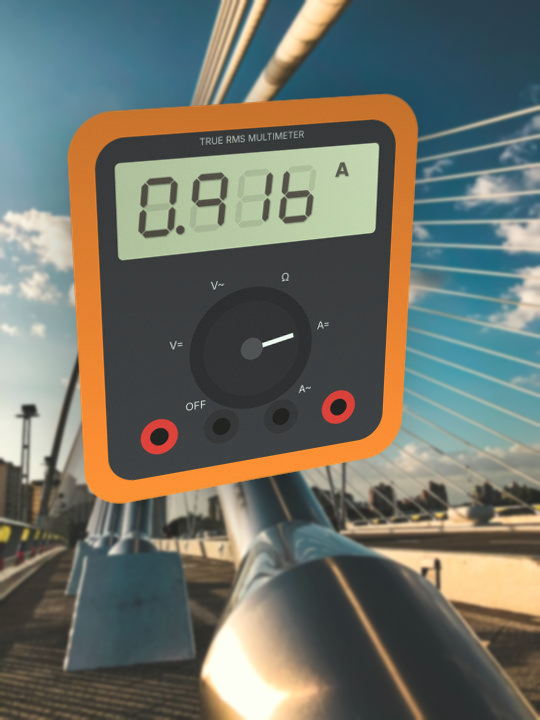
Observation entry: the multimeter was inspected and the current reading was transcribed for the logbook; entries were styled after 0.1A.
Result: 0.916A
